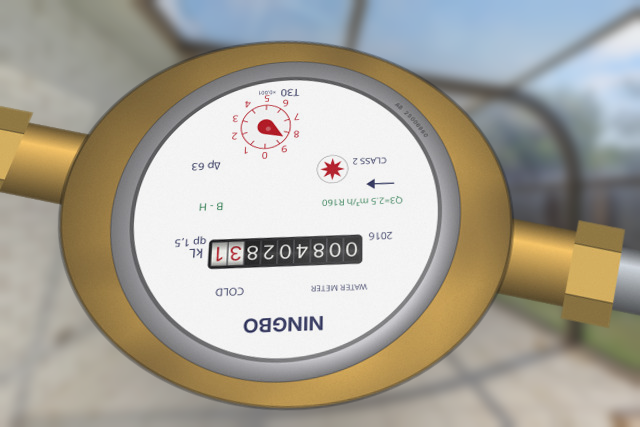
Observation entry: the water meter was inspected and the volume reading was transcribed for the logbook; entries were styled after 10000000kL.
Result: 84028.318kL
